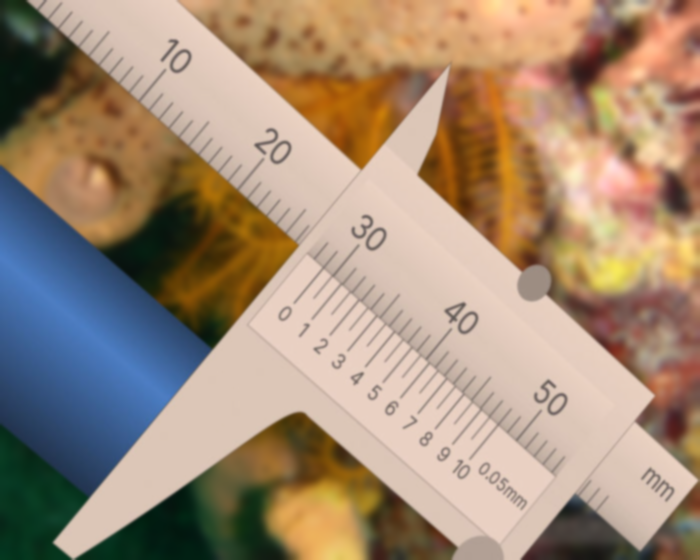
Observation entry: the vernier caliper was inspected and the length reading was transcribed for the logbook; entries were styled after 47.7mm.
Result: 29.0mm
